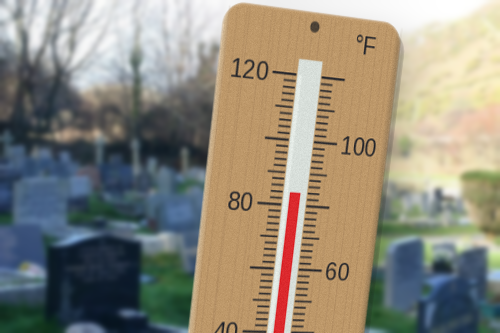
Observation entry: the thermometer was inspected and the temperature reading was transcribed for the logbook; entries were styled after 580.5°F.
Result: 84°F
